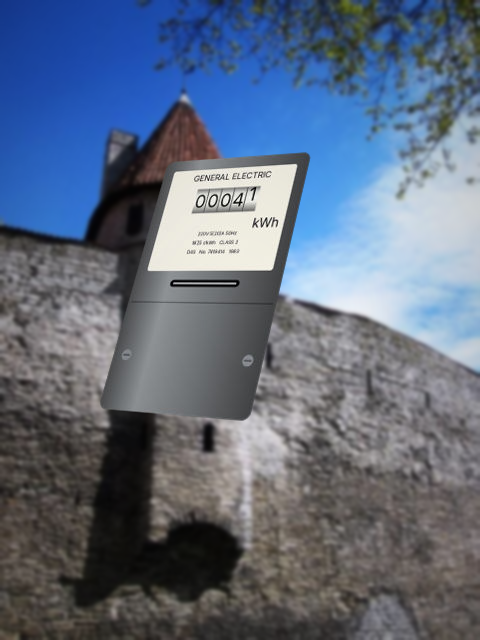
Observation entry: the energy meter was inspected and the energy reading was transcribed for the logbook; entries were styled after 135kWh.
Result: 41kWh
